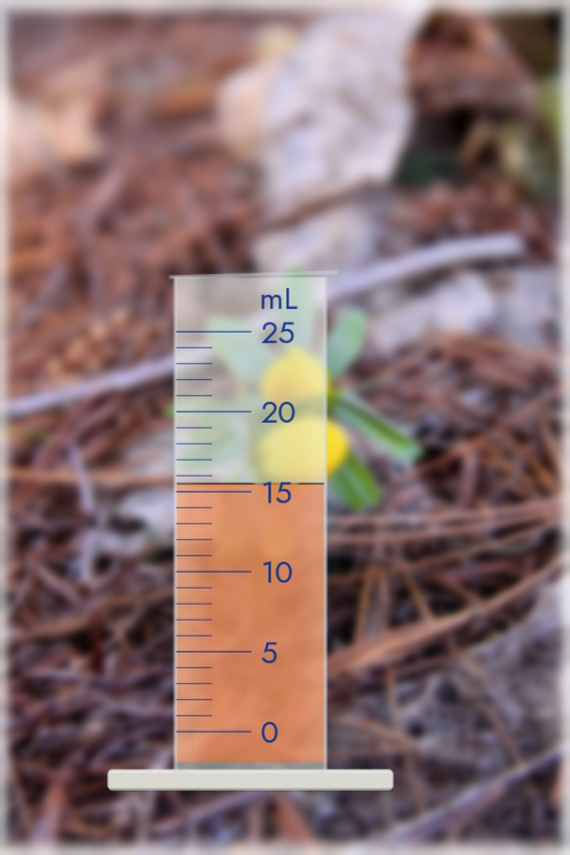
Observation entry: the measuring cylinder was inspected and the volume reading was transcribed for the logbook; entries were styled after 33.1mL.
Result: 15.5mL
